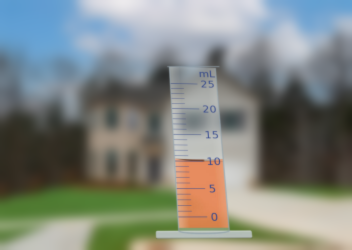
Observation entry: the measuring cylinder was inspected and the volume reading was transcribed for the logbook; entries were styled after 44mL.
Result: 10mL
